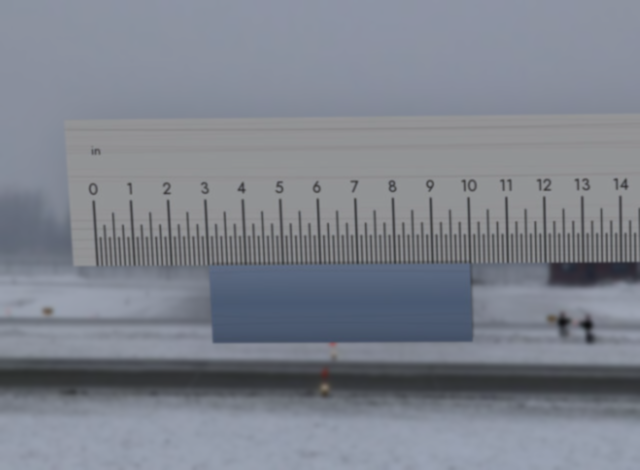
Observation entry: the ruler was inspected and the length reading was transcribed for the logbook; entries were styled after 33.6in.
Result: 7in
